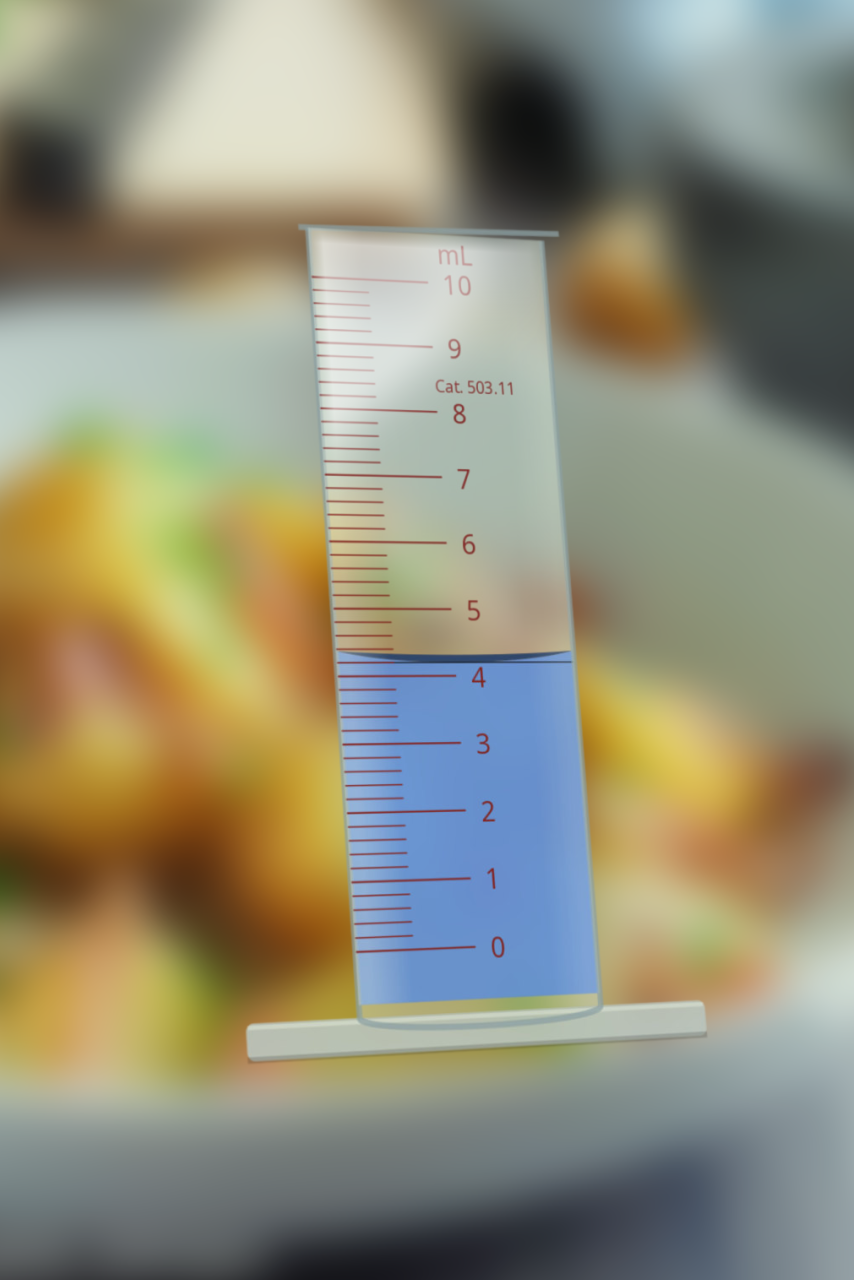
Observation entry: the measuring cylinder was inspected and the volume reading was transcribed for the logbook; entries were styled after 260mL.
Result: 4.2mL
